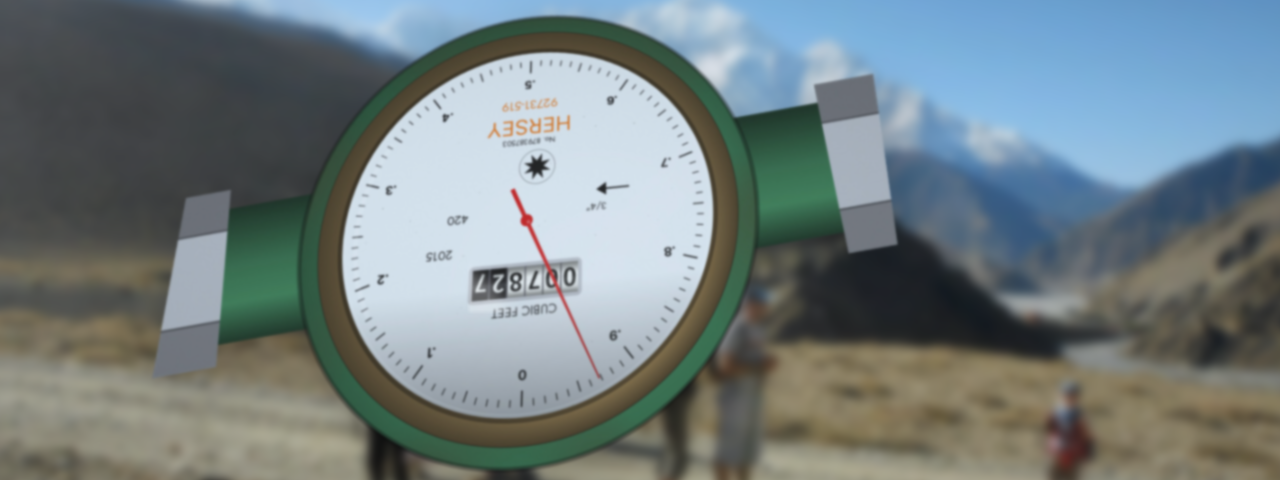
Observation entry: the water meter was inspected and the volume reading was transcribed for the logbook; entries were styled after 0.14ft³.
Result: 7826.93ft³
